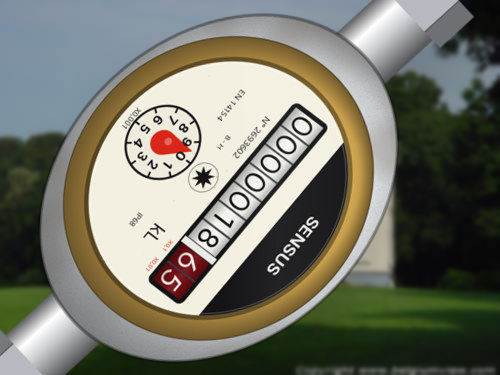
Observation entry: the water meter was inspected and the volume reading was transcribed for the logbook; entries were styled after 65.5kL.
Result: 18.649kL
